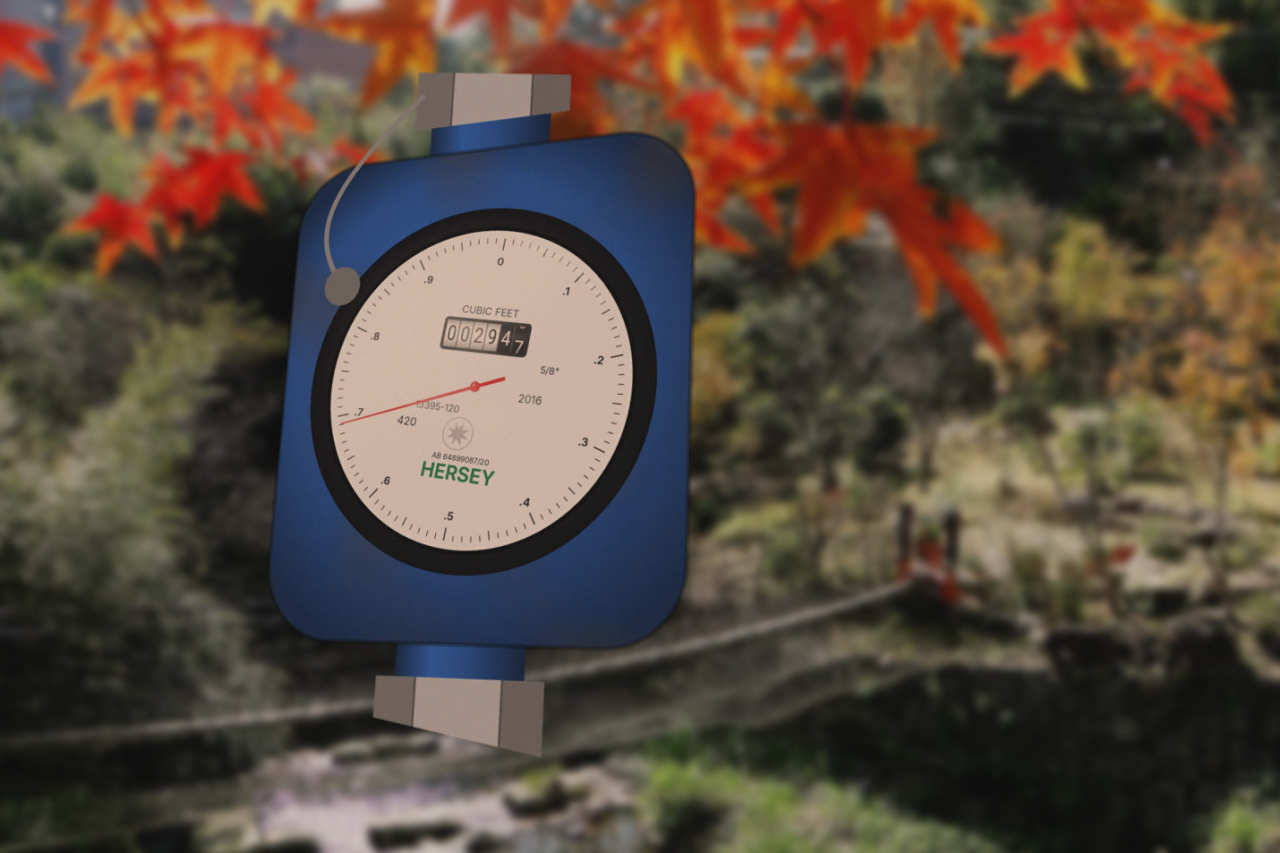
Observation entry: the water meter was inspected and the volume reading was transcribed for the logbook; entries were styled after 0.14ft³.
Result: 2946.69ft³
